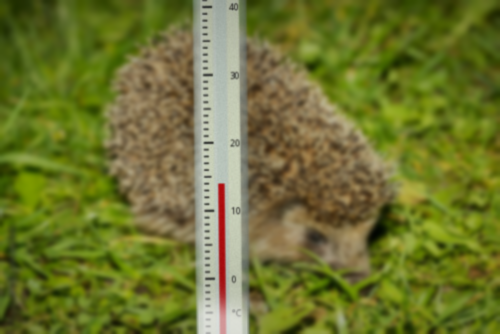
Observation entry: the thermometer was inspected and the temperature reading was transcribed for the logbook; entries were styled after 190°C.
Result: 14°C
